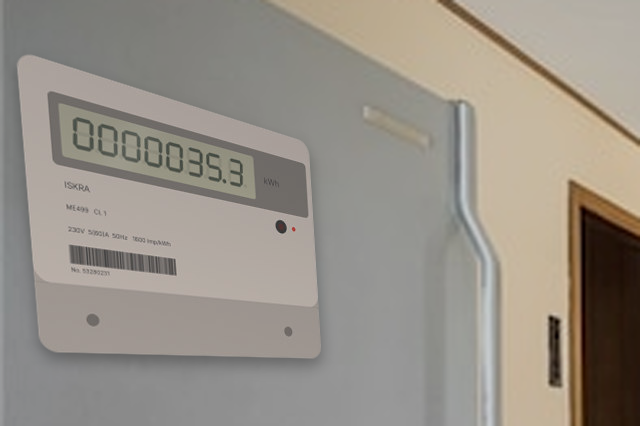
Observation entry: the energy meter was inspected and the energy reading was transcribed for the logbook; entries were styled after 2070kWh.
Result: 35.3kWh
